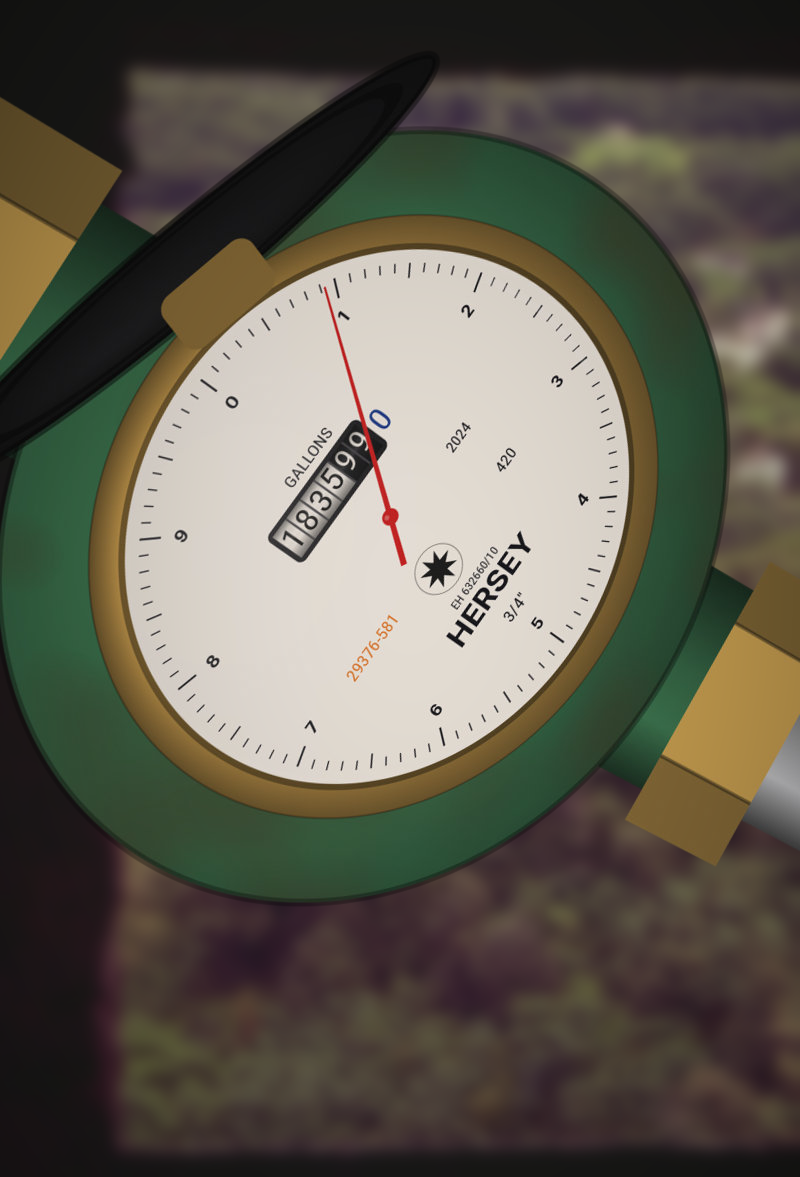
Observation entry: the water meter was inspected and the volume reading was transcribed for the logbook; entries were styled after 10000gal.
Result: 1835990.9gal
